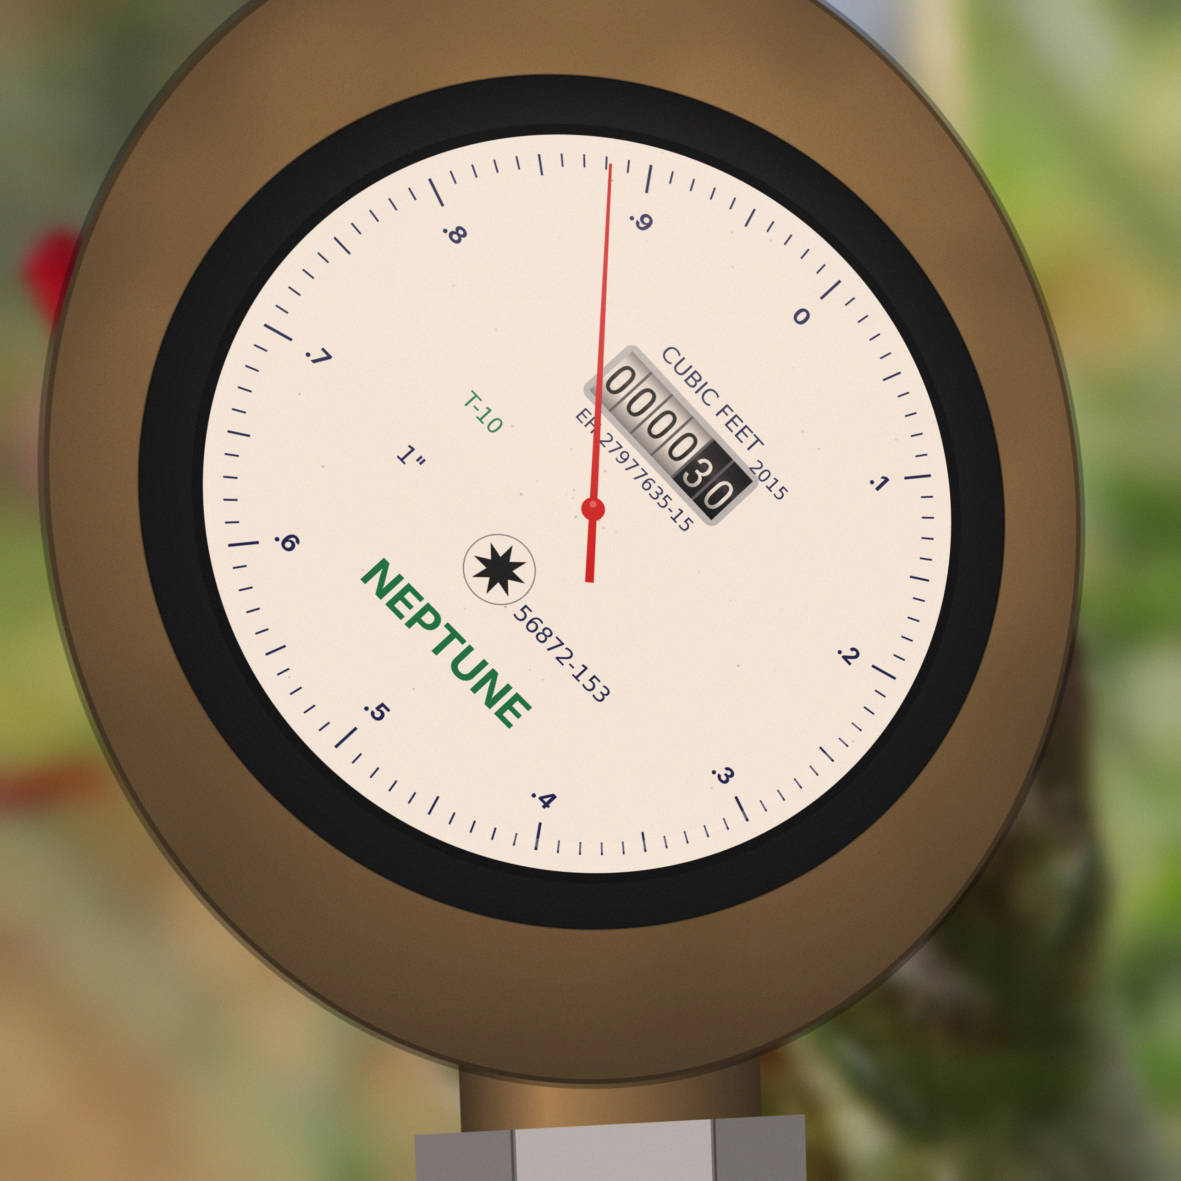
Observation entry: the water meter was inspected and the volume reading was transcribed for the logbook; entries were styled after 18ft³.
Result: 29.88ft³
